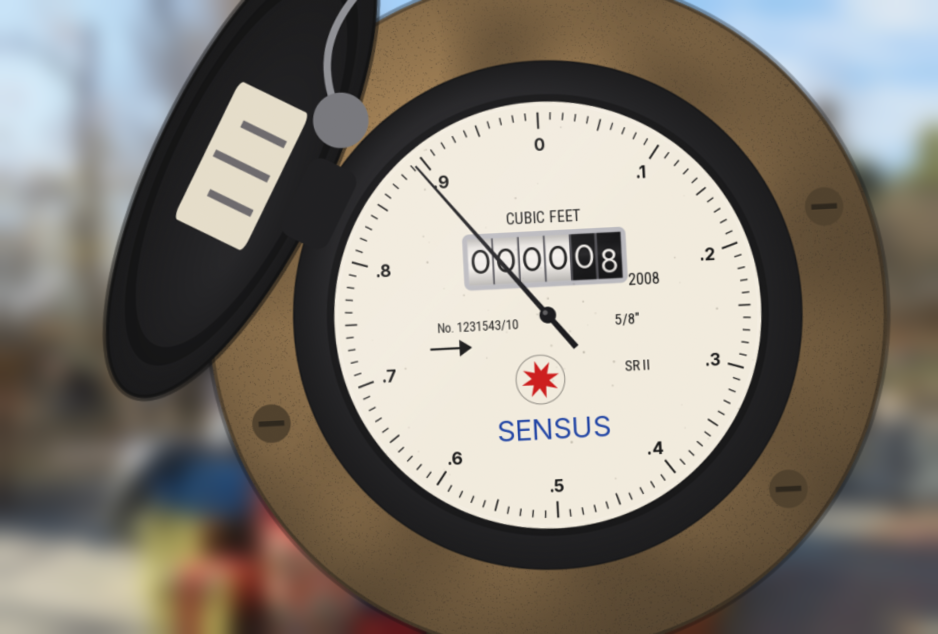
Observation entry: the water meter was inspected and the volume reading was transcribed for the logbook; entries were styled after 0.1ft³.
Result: 7.89ft³
